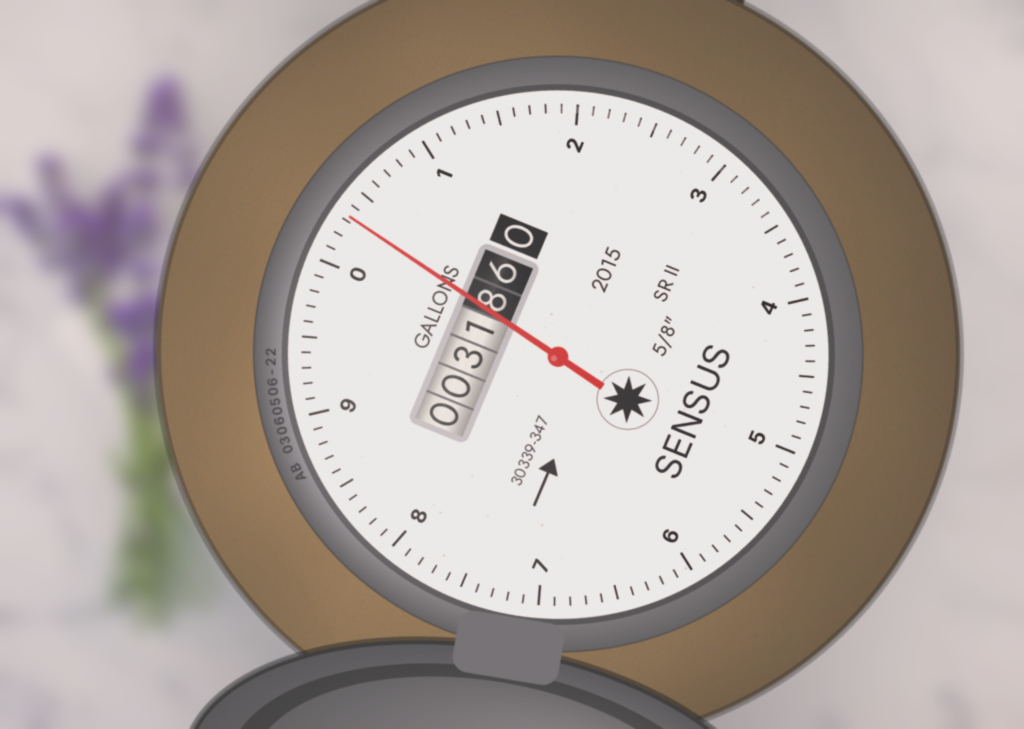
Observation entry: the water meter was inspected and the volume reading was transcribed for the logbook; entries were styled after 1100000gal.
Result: 31860.3gal
